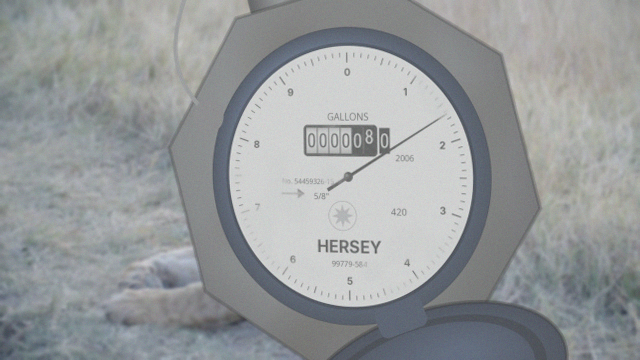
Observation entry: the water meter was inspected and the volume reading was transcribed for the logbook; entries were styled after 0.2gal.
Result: 81.6gal
